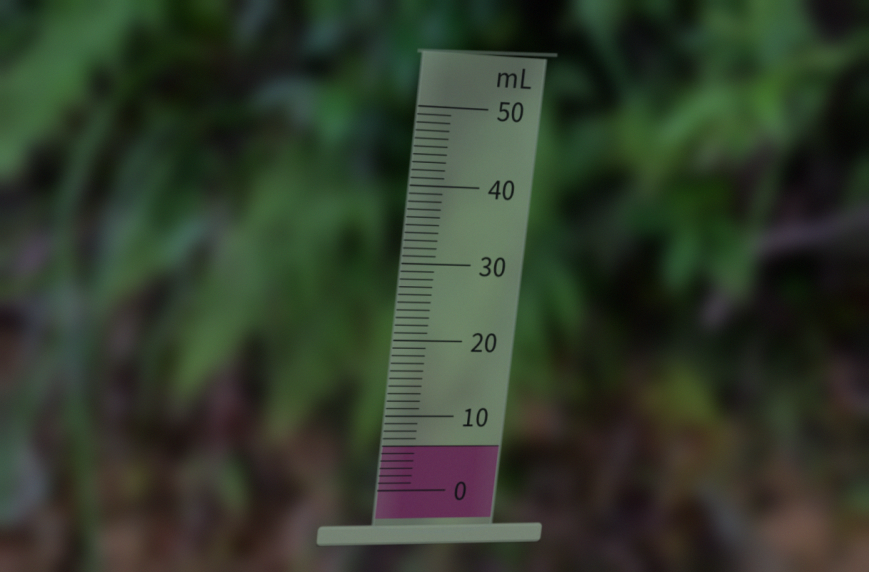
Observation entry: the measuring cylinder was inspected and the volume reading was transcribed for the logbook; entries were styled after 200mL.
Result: 6mL
